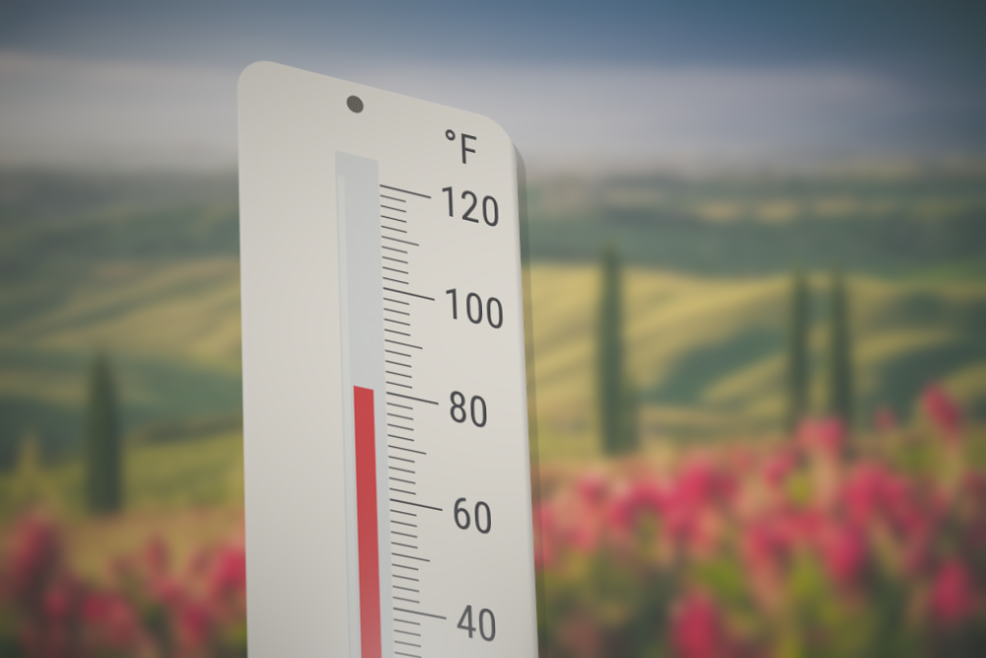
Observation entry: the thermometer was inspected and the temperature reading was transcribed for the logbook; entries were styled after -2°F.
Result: 80°F
